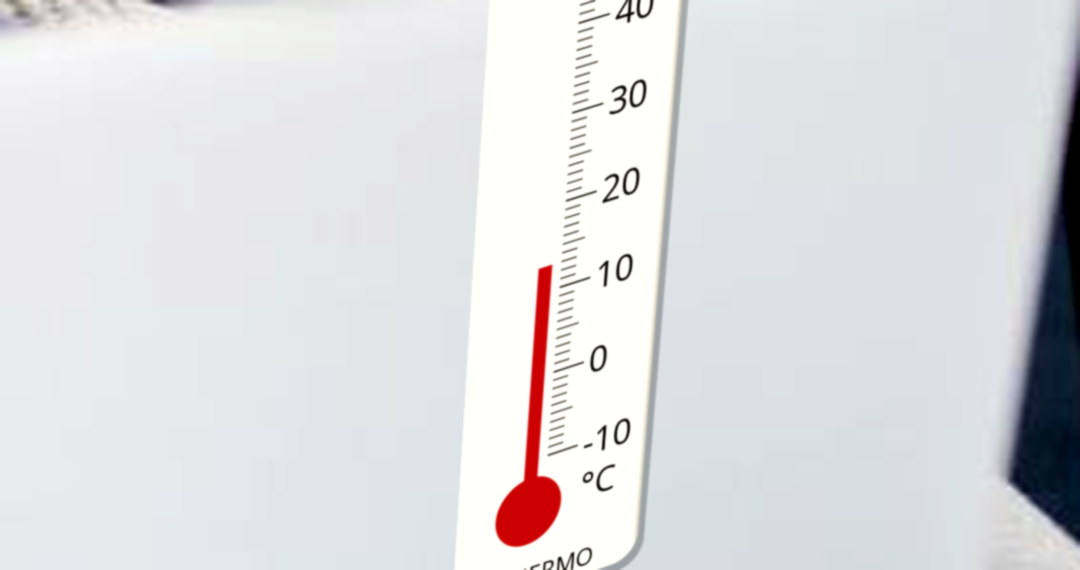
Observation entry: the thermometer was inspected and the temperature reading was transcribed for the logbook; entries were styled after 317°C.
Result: 13°C
